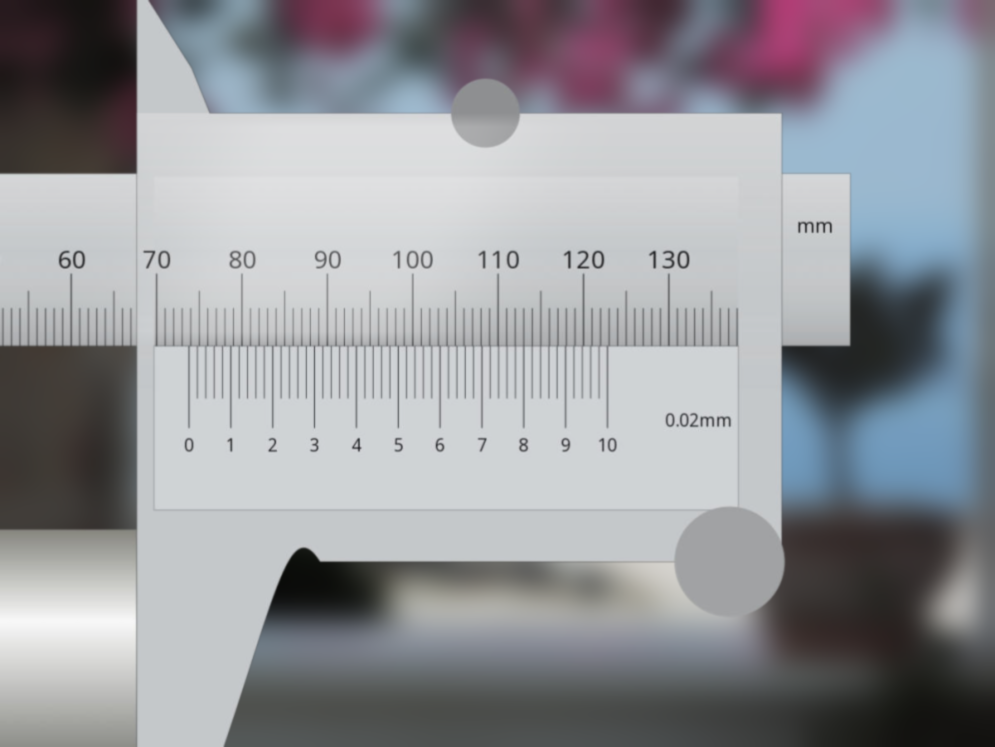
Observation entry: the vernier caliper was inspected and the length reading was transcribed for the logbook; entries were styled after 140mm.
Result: 73.8mm
